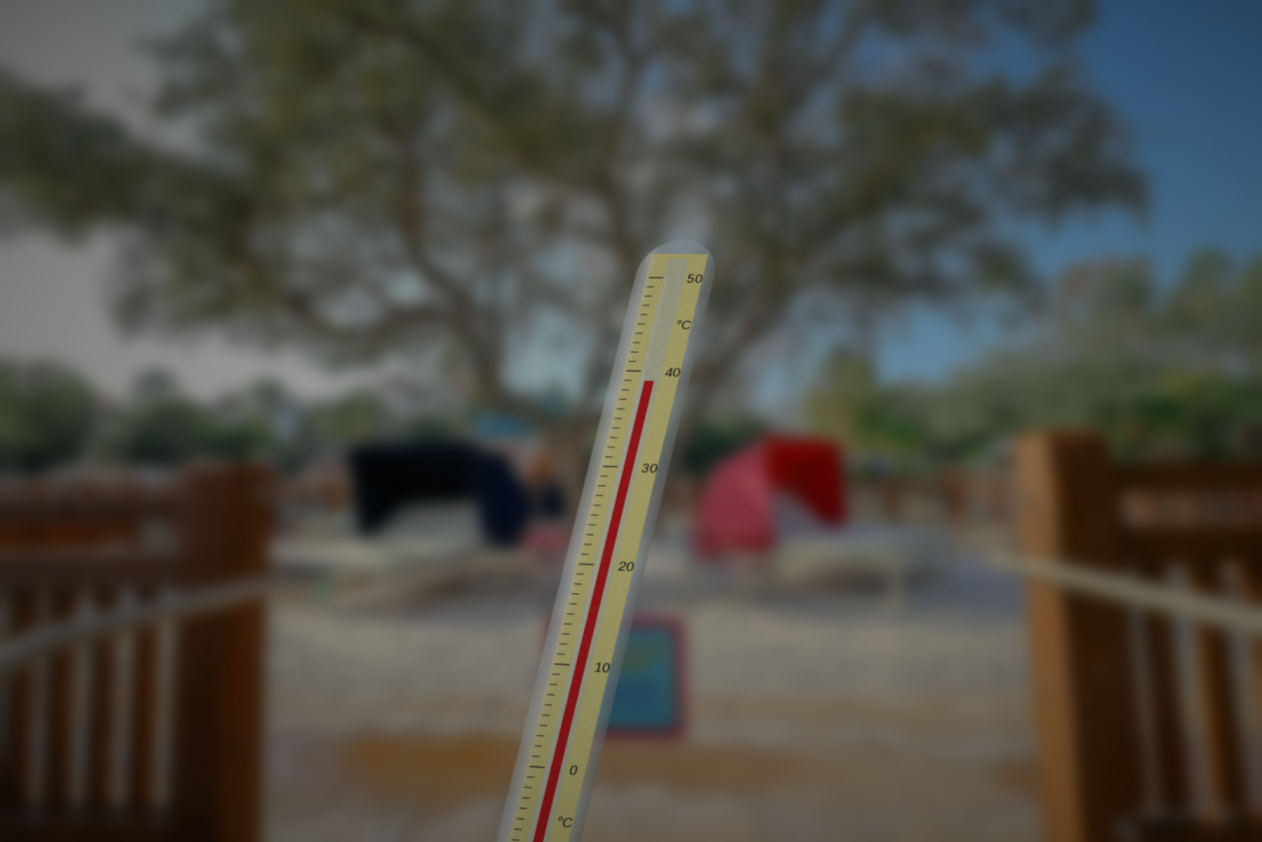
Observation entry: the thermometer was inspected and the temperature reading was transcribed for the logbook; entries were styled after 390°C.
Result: 39°C
